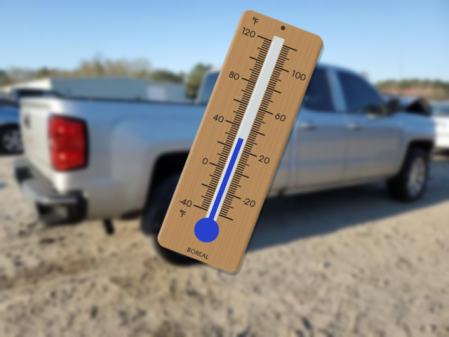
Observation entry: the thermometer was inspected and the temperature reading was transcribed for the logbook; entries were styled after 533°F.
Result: 30°F
